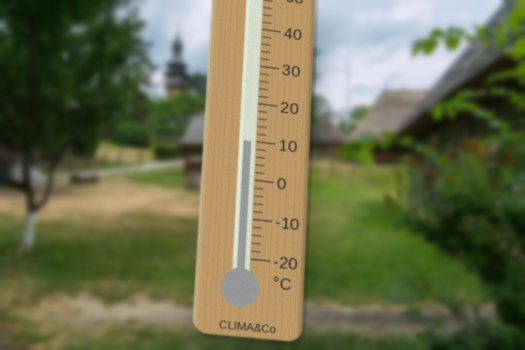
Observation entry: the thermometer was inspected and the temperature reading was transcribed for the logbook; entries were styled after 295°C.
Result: 10°C
